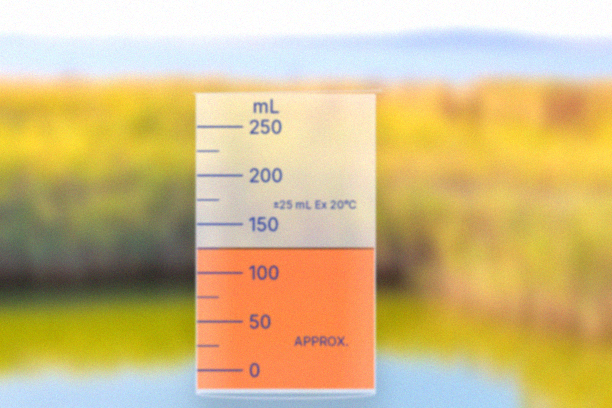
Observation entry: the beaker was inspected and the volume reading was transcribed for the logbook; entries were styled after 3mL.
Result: 125mL
